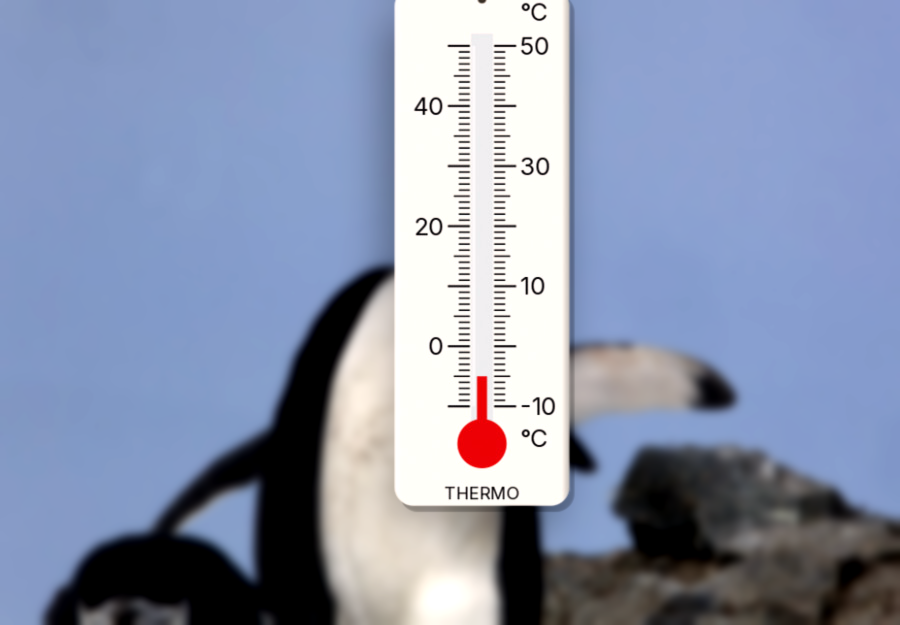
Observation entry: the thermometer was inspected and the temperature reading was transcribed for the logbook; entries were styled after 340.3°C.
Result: -5°C
